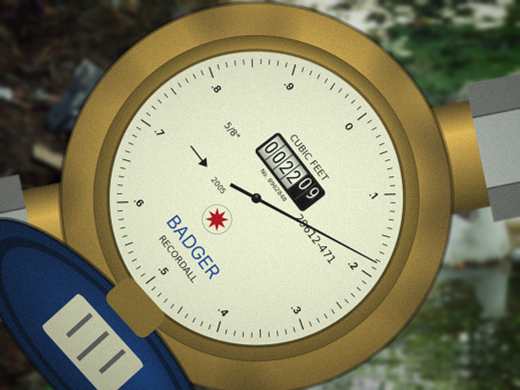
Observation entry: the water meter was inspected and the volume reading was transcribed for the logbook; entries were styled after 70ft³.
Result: 2209.18ft³
